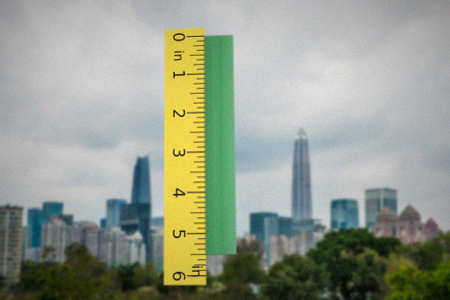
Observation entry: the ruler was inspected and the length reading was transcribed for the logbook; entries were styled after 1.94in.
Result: 5.5in
